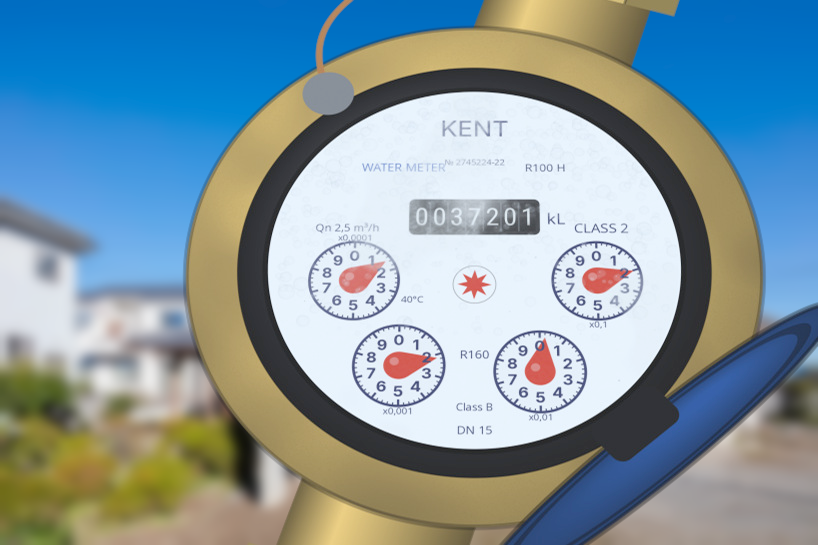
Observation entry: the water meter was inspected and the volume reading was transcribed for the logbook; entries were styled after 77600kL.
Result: 37201.2021kL
